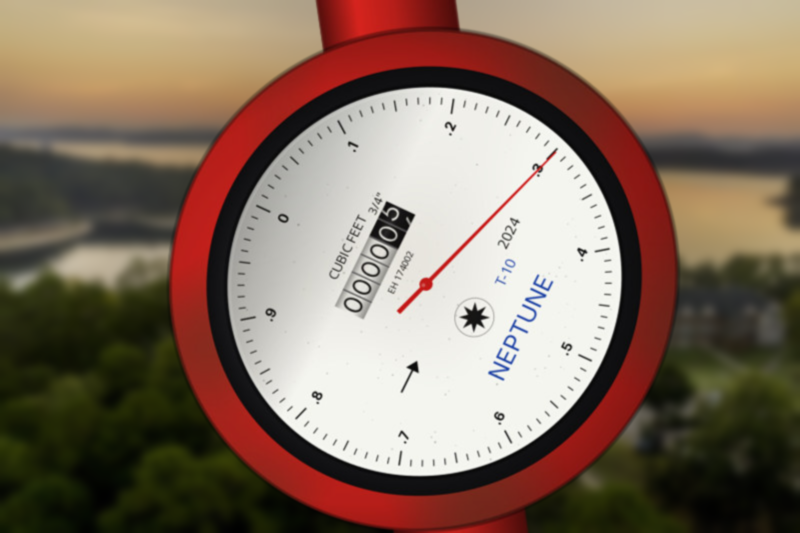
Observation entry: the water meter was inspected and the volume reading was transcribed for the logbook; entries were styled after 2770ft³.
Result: 5.30ft³
